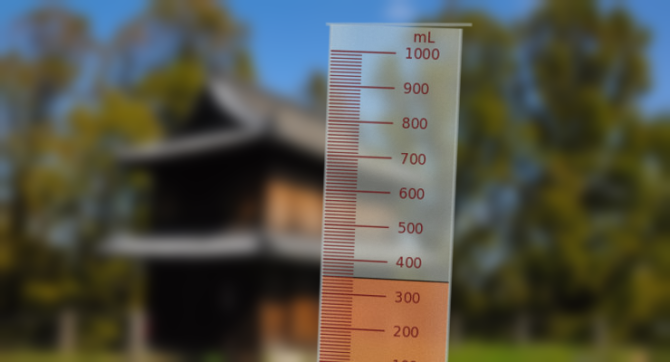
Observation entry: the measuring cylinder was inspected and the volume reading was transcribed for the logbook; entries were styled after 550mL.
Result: 350mL
